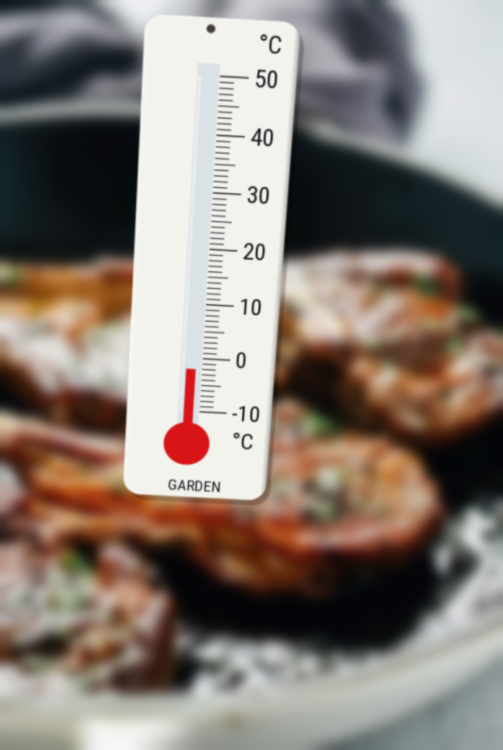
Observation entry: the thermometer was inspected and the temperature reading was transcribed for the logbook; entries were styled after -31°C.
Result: -2°C
